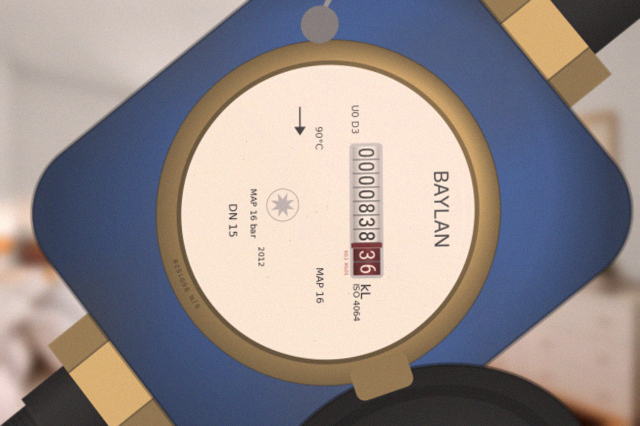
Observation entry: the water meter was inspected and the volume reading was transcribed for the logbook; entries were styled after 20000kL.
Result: 838.36kL
